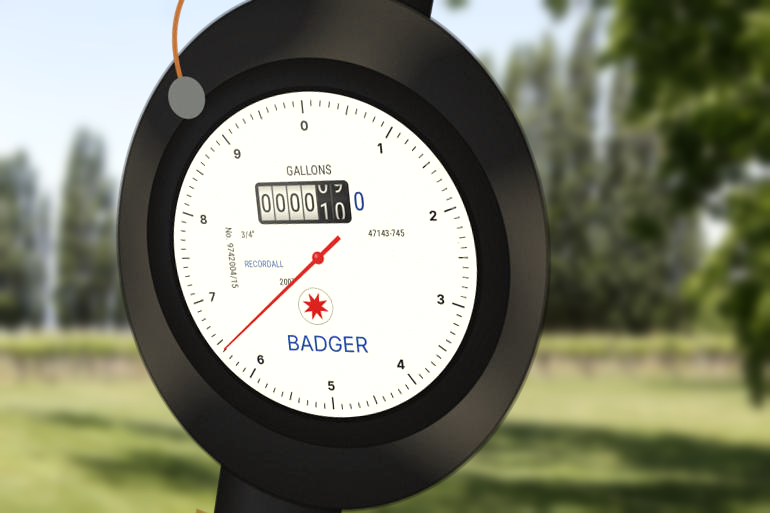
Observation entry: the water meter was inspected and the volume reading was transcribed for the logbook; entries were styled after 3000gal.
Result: 96.4gal
